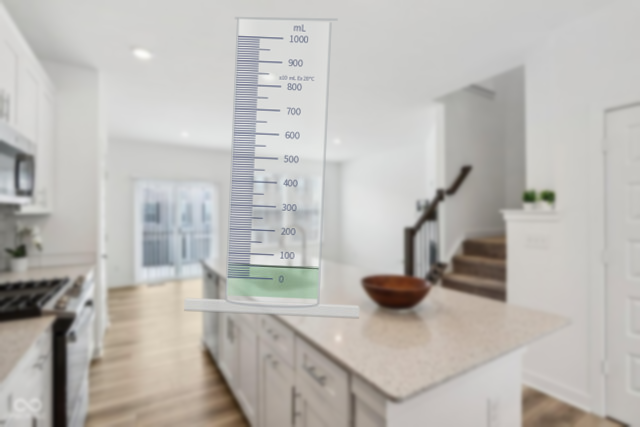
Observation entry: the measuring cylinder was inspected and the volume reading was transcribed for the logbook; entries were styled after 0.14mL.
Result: 50mL
